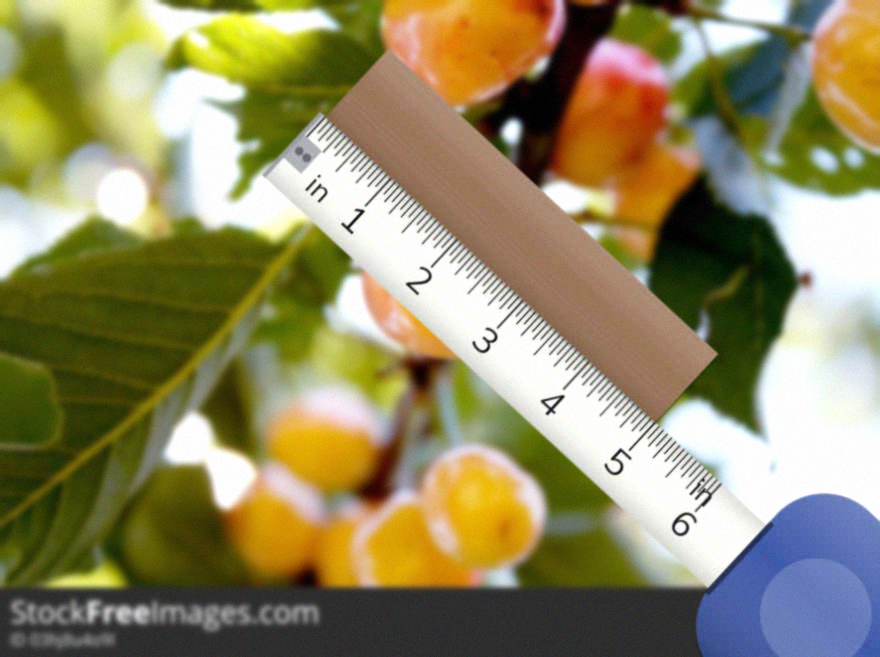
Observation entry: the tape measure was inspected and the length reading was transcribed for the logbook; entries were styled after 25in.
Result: 5in
